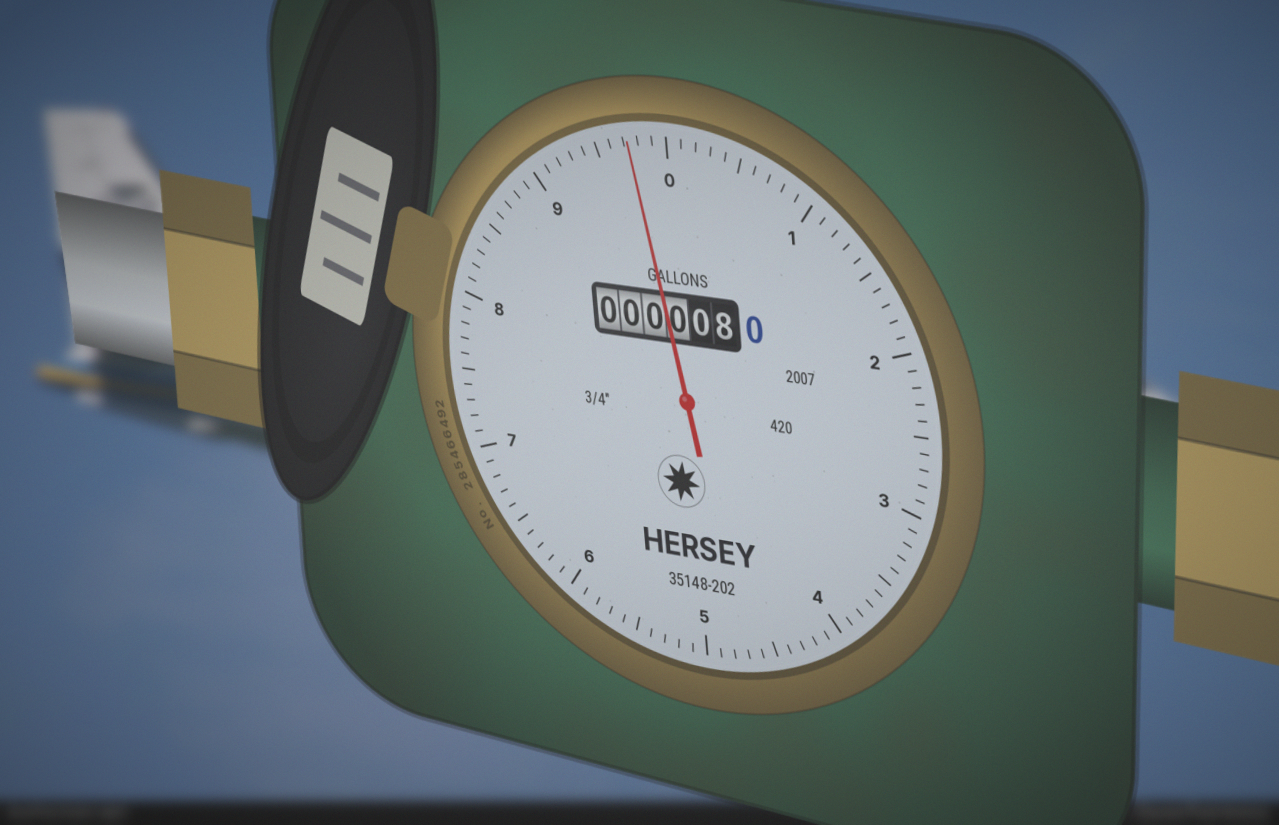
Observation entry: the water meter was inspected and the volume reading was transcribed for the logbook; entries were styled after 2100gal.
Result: 79.7gal
